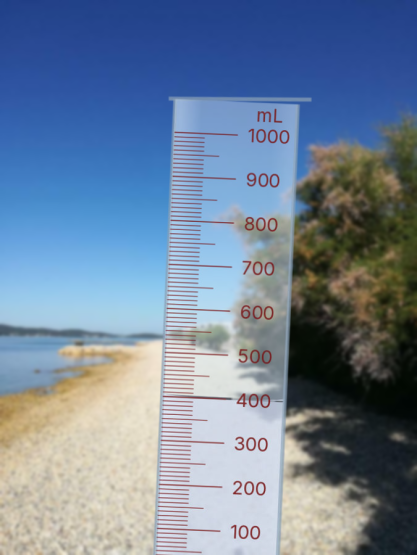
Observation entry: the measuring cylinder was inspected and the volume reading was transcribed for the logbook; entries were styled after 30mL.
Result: 400mL
